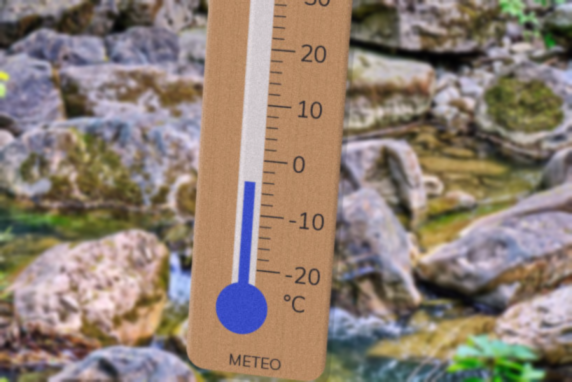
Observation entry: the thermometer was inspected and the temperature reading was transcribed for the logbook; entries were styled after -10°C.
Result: -4°C
